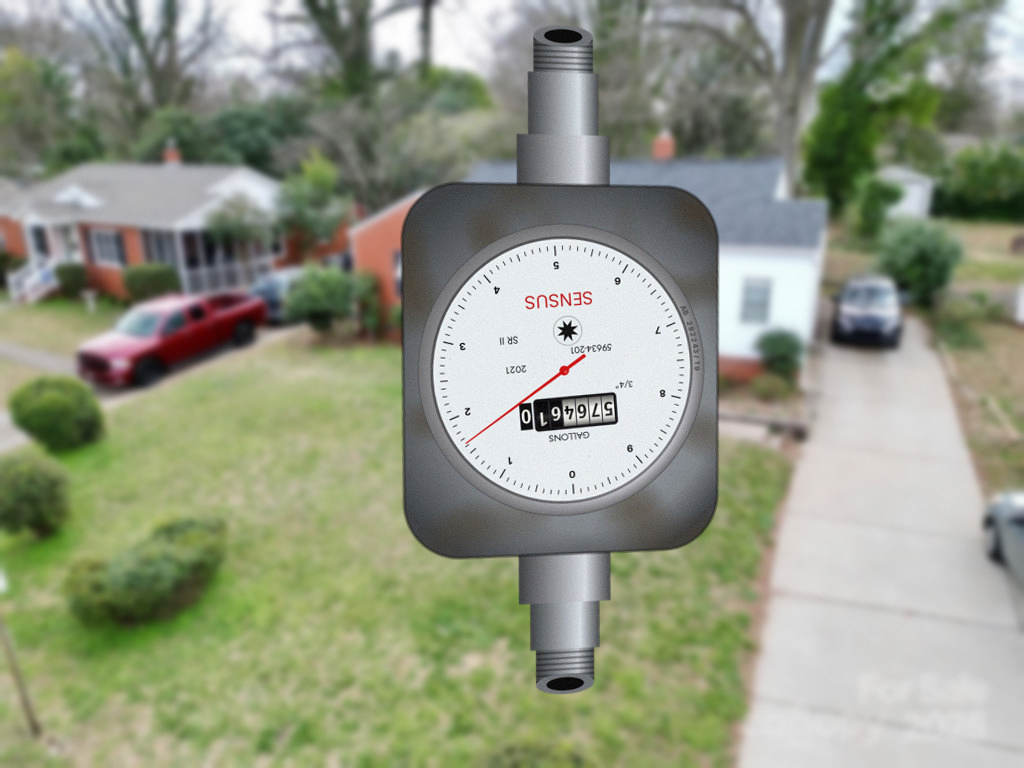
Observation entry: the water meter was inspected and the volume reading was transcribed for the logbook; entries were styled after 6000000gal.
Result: 5764611.6gal
